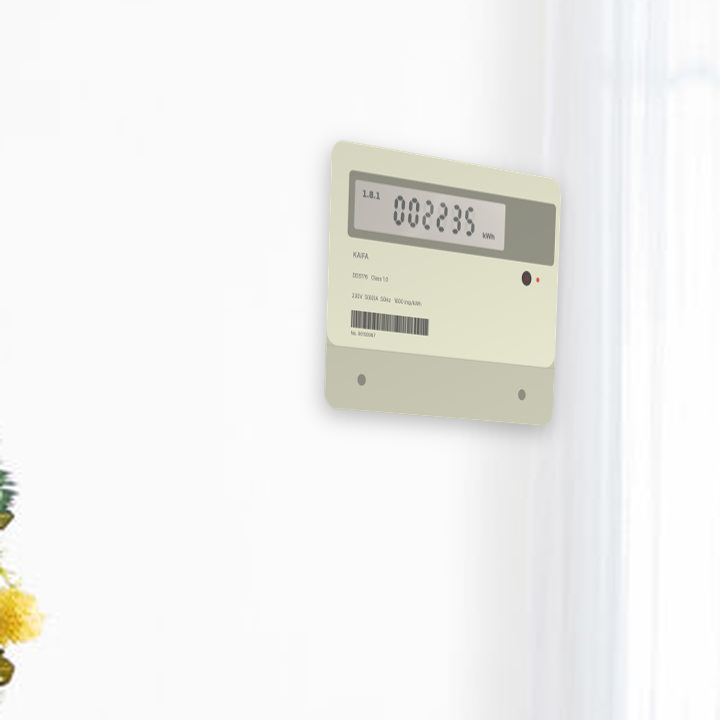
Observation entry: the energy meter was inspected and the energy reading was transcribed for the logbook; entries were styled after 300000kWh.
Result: 2235kWh
